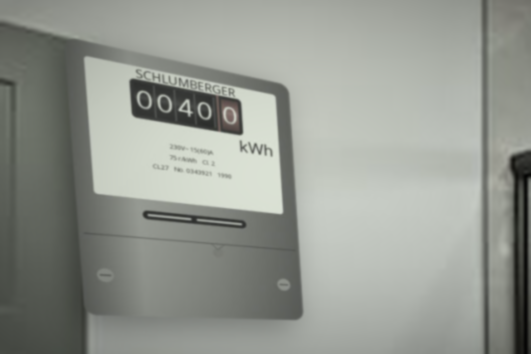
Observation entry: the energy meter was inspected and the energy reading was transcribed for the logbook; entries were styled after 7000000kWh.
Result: 40.0kWh
